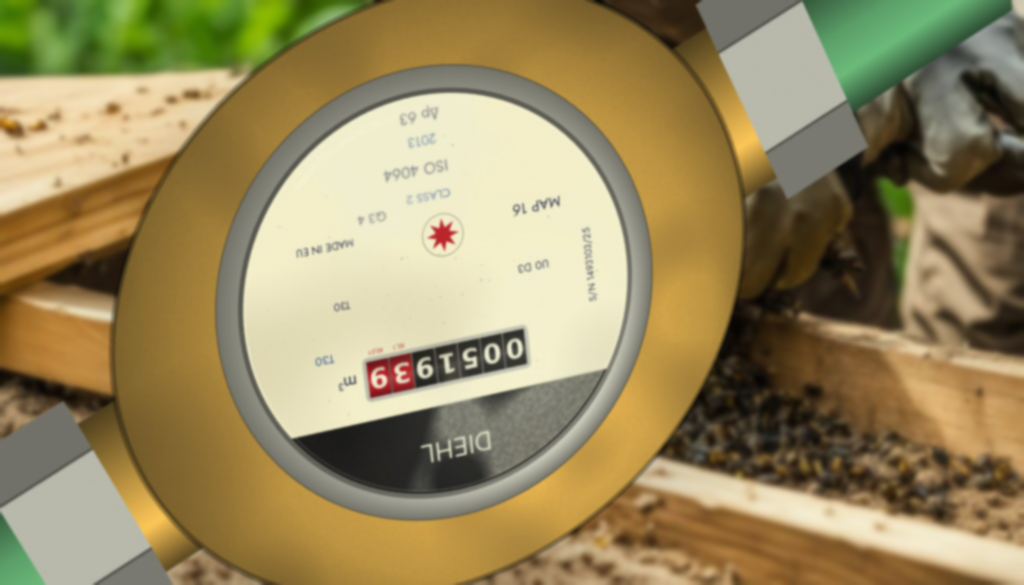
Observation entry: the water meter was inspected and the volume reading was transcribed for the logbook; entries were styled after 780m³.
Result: 519.39m³
